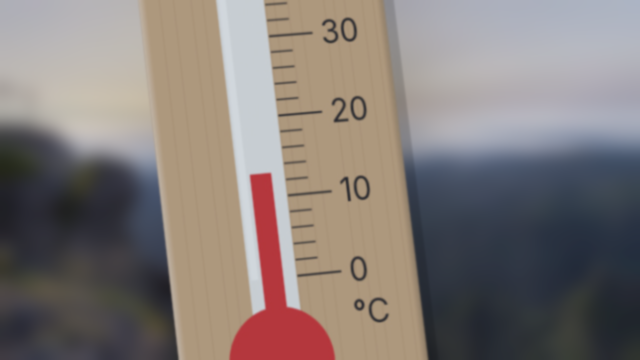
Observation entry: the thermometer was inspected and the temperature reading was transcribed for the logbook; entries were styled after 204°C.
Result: 13°C
